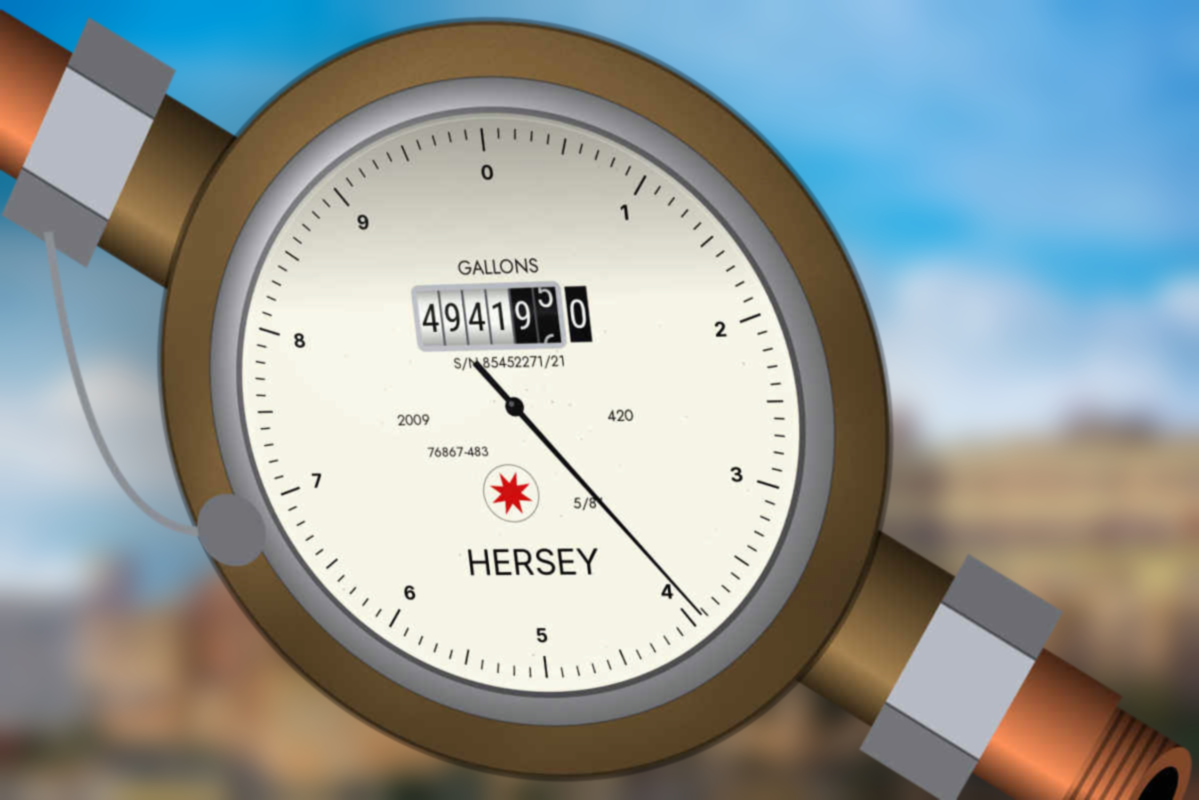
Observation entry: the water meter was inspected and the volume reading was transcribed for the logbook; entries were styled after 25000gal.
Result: 4941953.9gal
